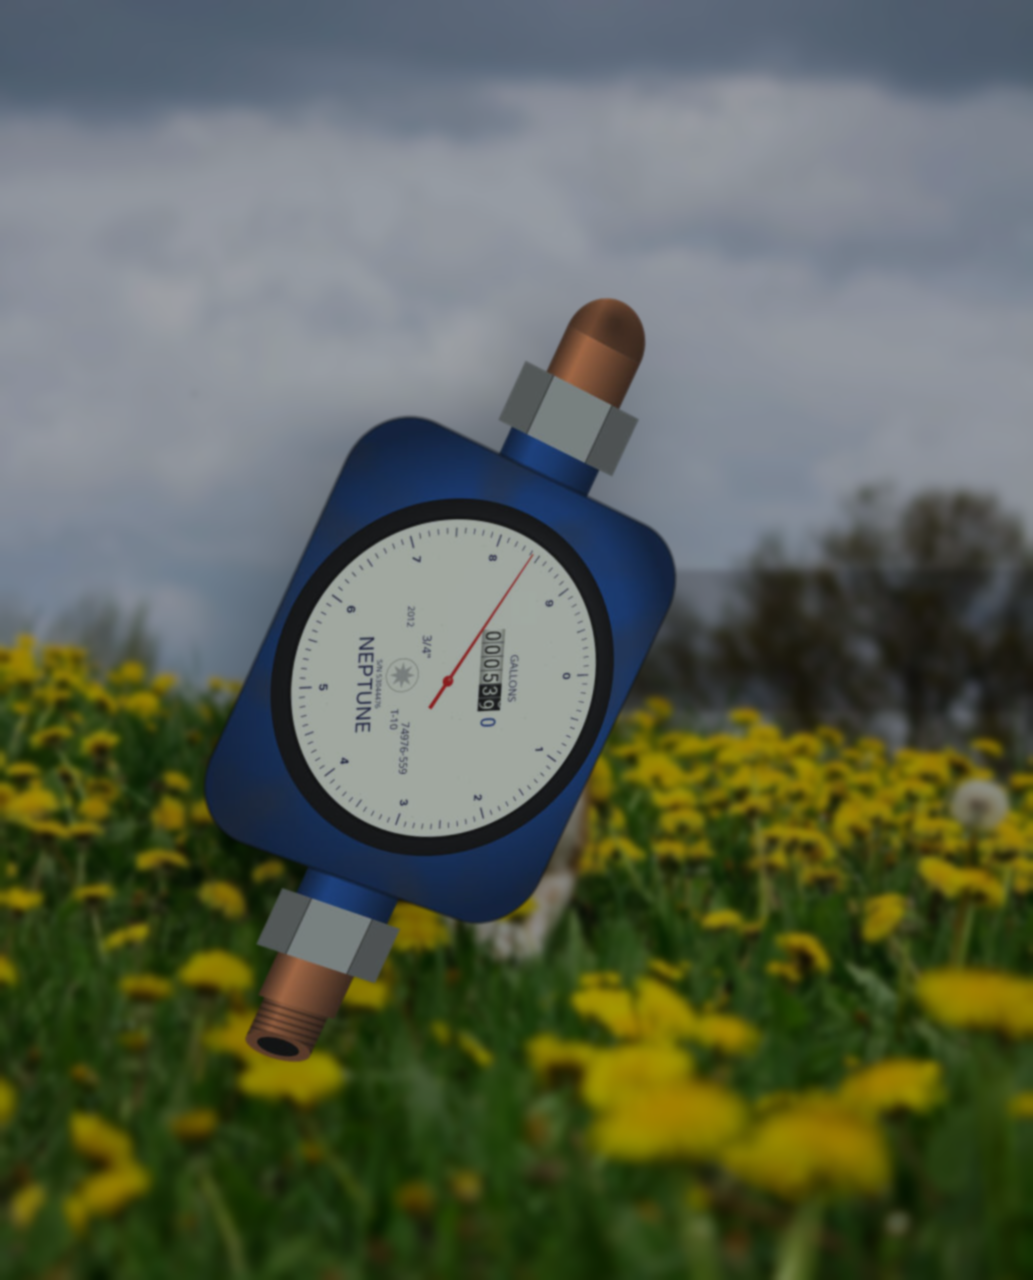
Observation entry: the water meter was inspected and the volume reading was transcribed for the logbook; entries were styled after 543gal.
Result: 5388.4gal
